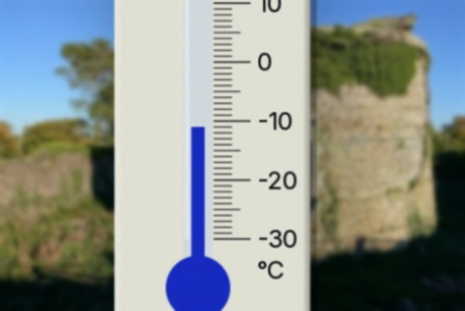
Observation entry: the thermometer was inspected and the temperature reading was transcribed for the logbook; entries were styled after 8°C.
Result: -11°C
